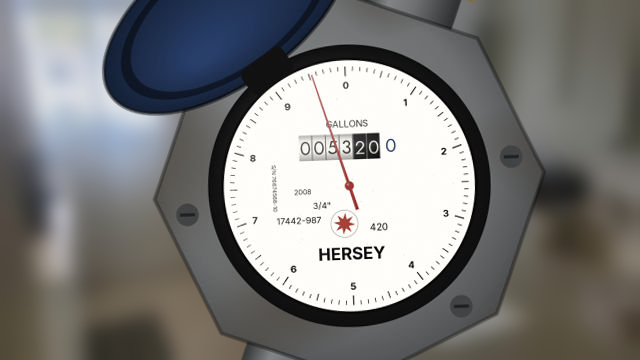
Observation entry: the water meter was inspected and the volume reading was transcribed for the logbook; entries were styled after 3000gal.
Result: 53199.5gal
